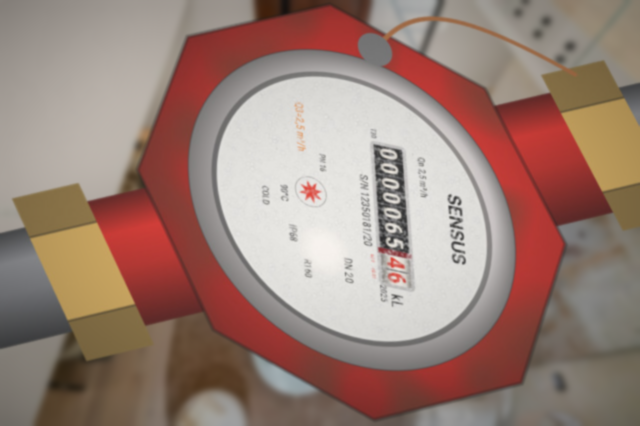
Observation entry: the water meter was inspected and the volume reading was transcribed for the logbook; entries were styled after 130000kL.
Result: 65.46kL
